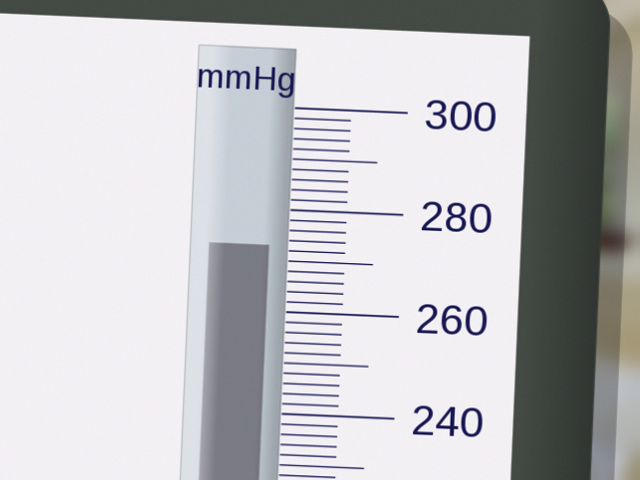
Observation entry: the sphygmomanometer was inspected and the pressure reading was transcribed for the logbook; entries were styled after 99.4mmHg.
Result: 273mmHg
